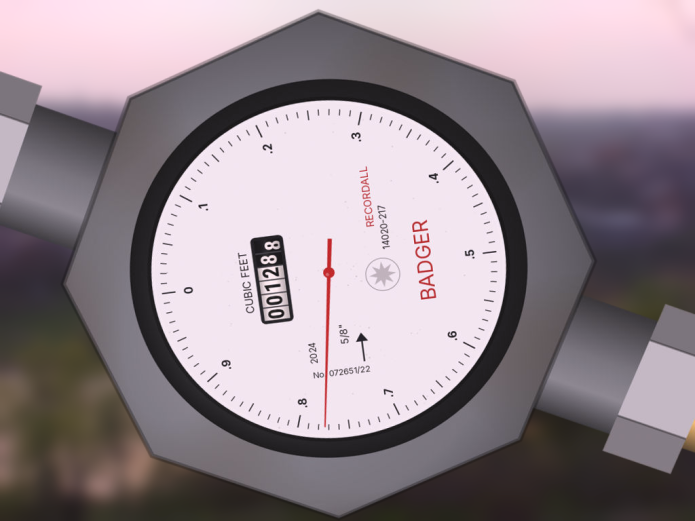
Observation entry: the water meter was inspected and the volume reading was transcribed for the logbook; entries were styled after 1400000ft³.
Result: 1287.77ft³
